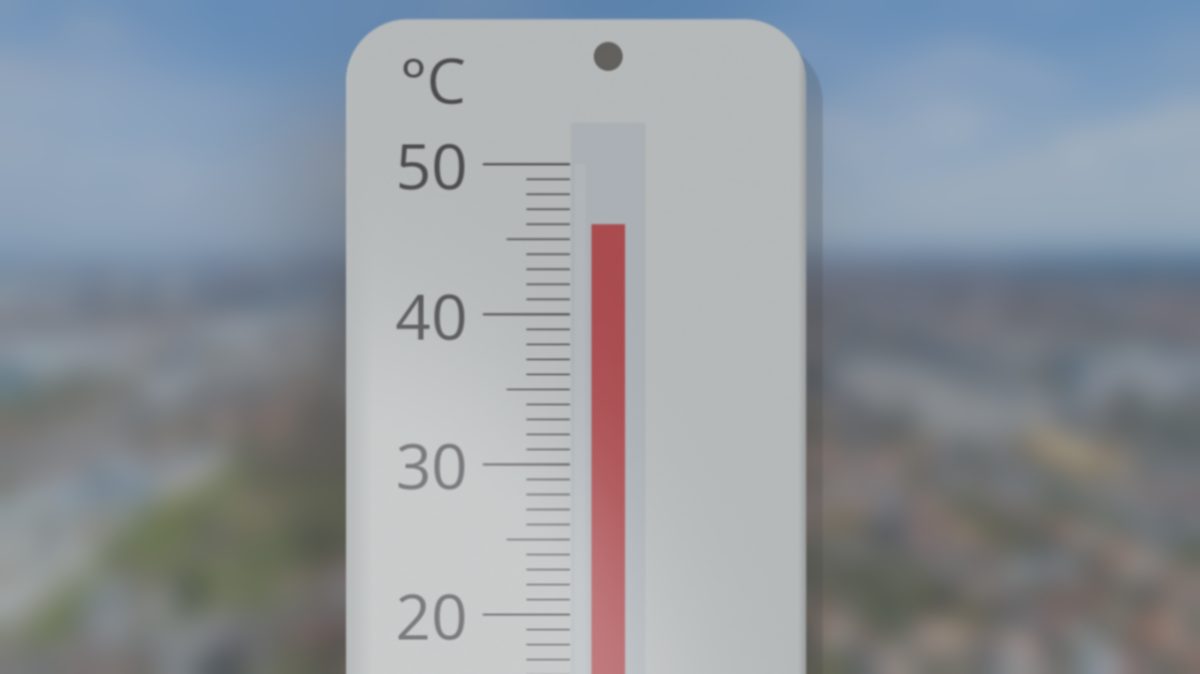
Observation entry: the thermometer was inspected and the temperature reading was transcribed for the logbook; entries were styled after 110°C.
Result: 46°C
